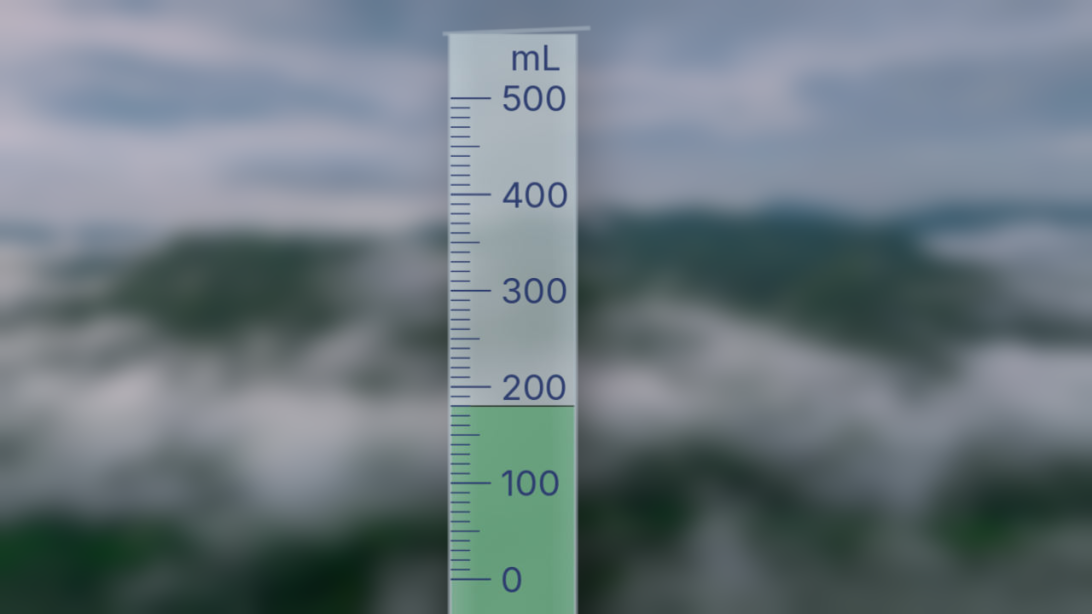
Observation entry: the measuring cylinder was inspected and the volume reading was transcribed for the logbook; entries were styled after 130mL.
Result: 180mL
